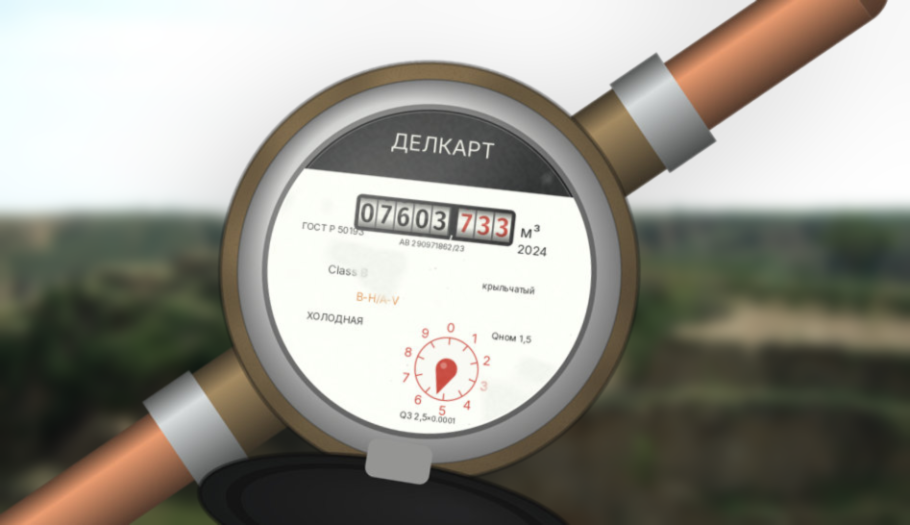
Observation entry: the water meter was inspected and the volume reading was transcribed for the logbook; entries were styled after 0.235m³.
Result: 7603.7335m³
